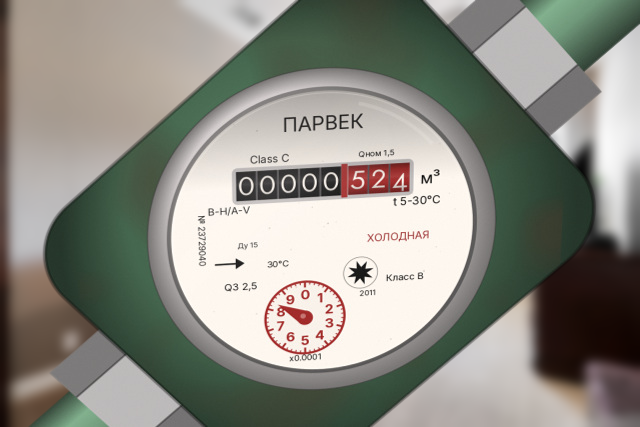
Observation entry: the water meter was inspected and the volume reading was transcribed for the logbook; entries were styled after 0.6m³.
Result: 0.5238m³
